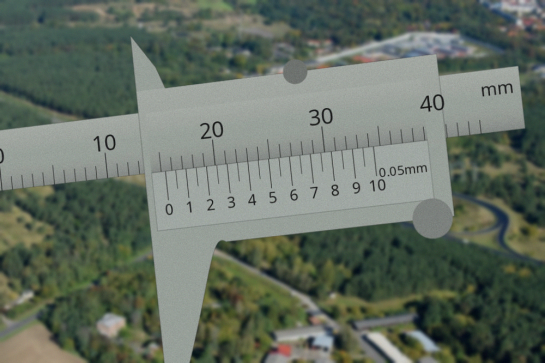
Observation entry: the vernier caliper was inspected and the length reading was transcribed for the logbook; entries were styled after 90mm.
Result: 15.4mm
